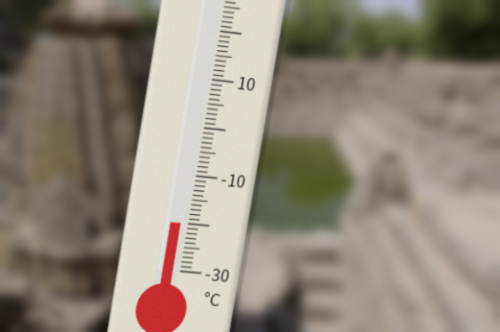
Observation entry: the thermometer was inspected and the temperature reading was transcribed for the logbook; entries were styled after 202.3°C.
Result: -20°C
